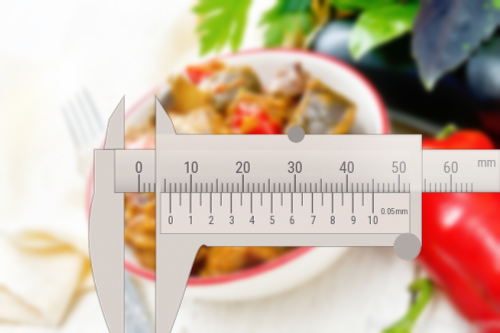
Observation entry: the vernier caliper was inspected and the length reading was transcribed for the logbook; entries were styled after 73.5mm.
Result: 6.0mm
